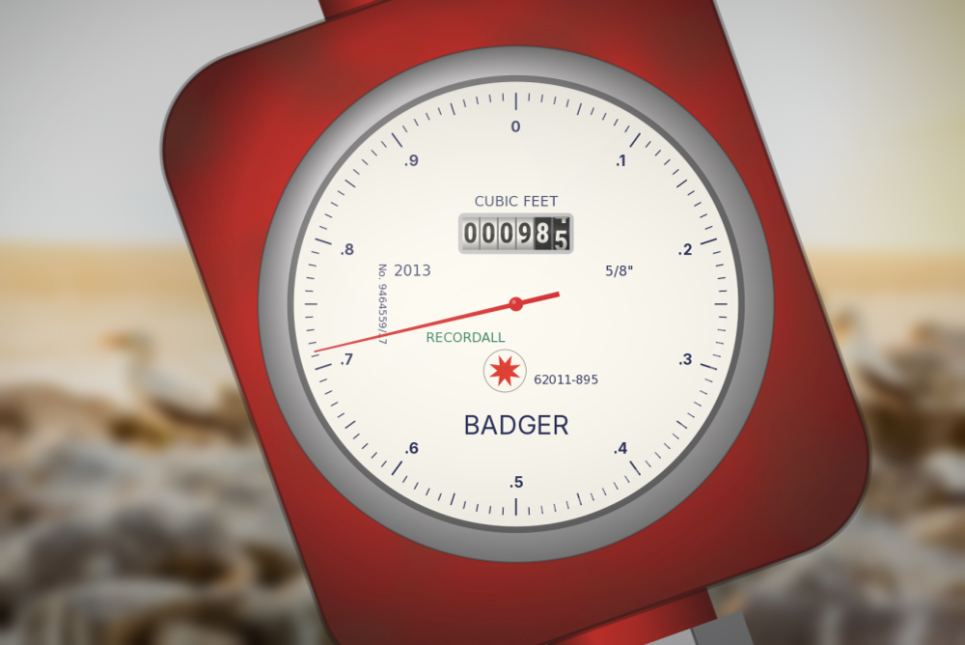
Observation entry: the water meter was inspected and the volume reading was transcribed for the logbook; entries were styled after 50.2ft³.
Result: 984.71ft³
